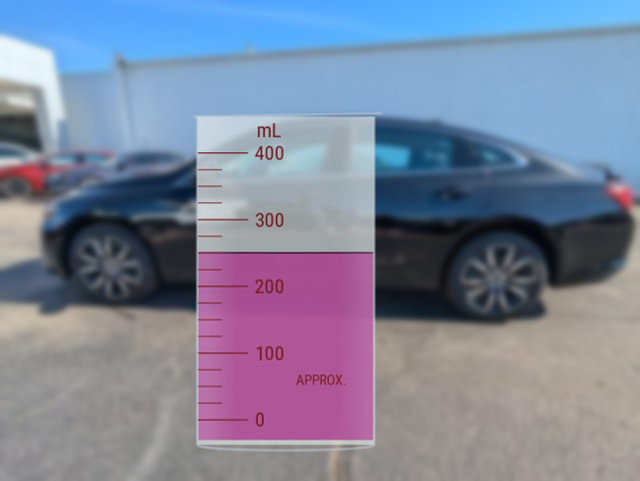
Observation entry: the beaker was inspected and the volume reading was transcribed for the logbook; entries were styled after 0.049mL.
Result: 250mL
